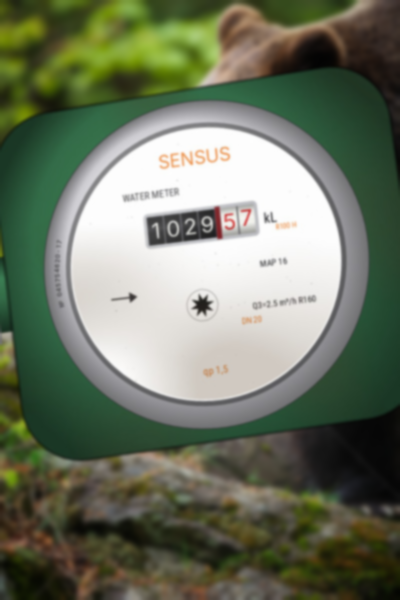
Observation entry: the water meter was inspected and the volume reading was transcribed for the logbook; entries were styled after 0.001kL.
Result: 1029.57kL
